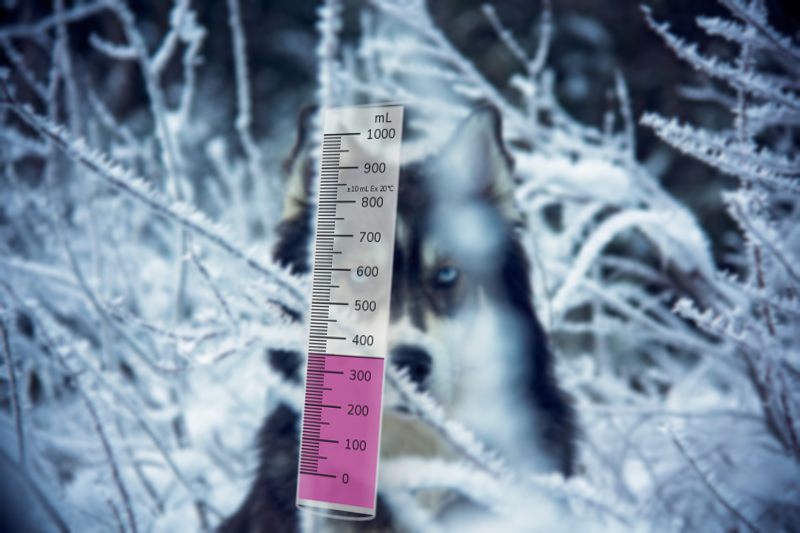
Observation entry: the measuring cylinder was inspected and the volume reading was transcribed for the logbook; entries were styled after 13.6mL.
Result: 350mL
